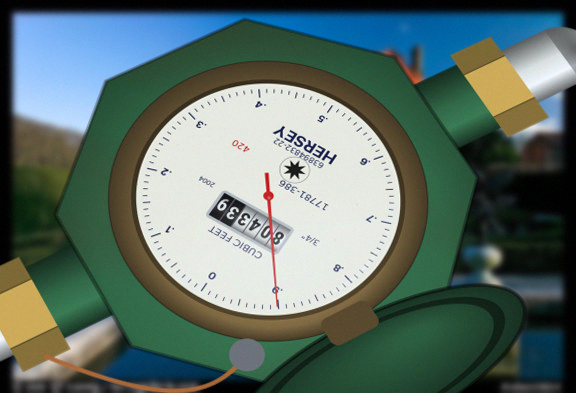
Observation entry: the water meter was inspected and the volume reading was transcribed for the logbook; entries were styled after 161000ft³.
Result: 804338.90ft³
